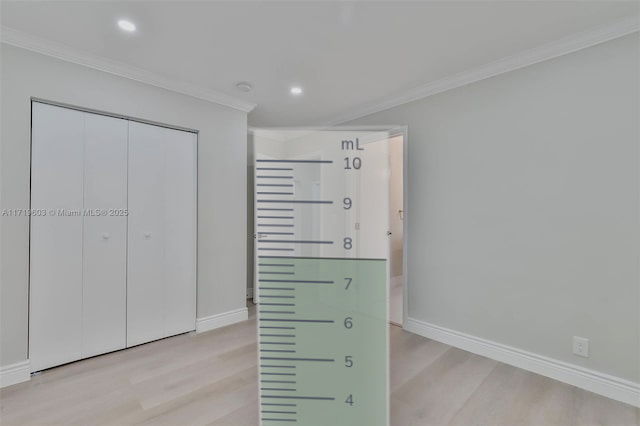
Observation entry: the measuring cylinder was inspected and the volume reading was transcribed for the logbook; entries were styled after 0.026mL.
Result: 7.6mL
